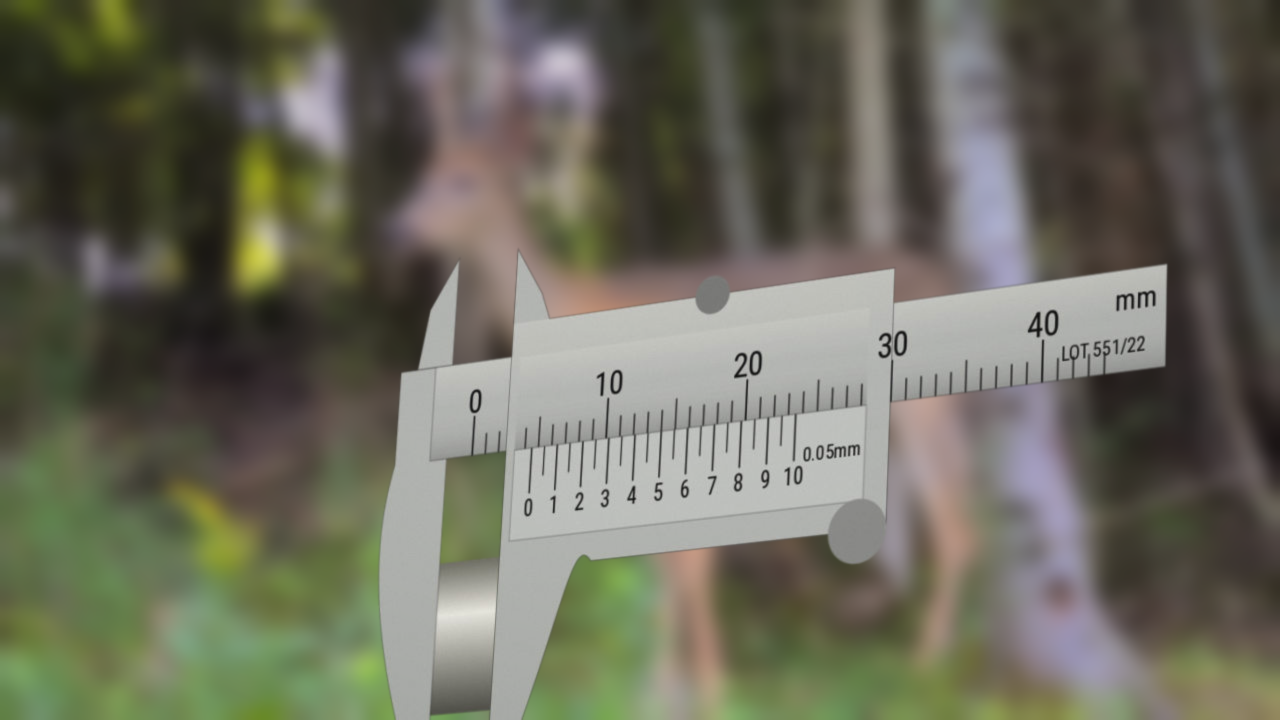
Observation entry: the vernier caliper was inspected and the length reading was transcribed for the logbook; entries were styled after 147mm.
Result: 4.5mm
